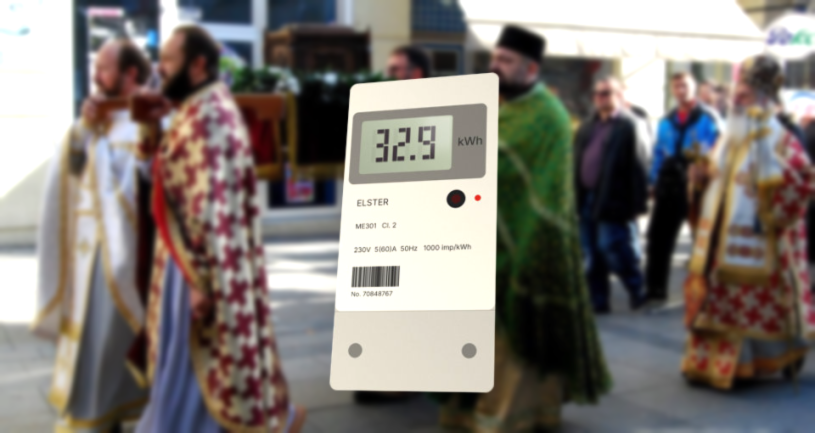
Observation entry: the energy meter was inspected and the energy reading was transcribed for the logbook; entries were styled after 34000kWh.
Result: 32.9kWh
